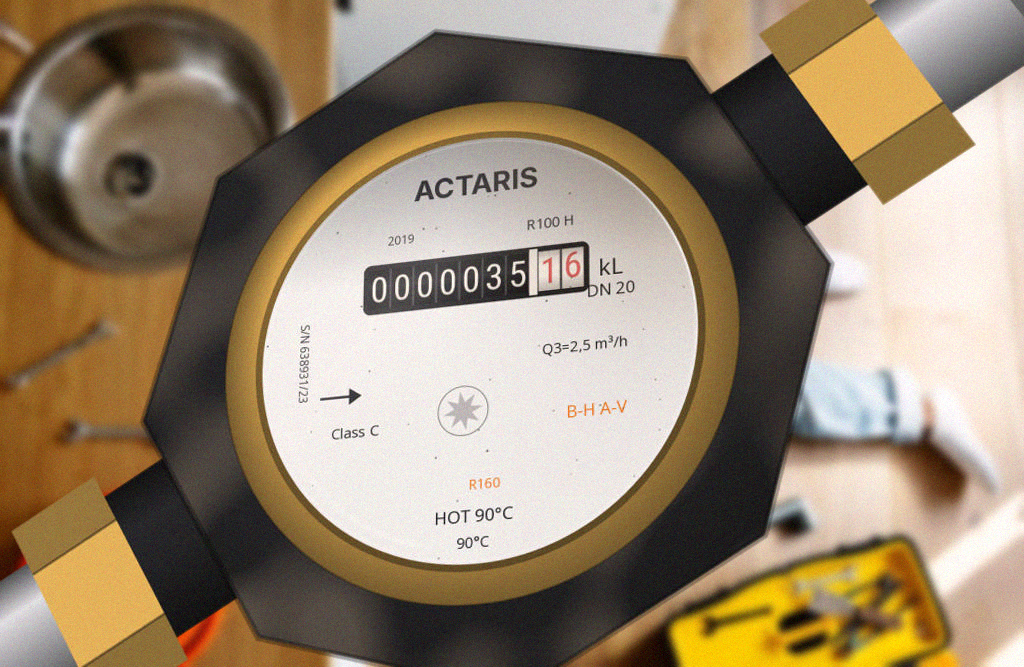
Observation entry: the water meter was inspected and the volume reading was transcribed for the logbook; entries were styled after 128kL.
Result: 35.16kL
